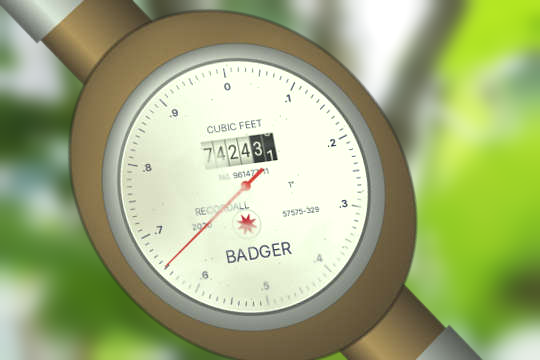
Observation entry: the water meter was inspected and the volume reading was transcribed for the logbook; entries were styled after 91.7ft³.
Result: 742430.65ft³
